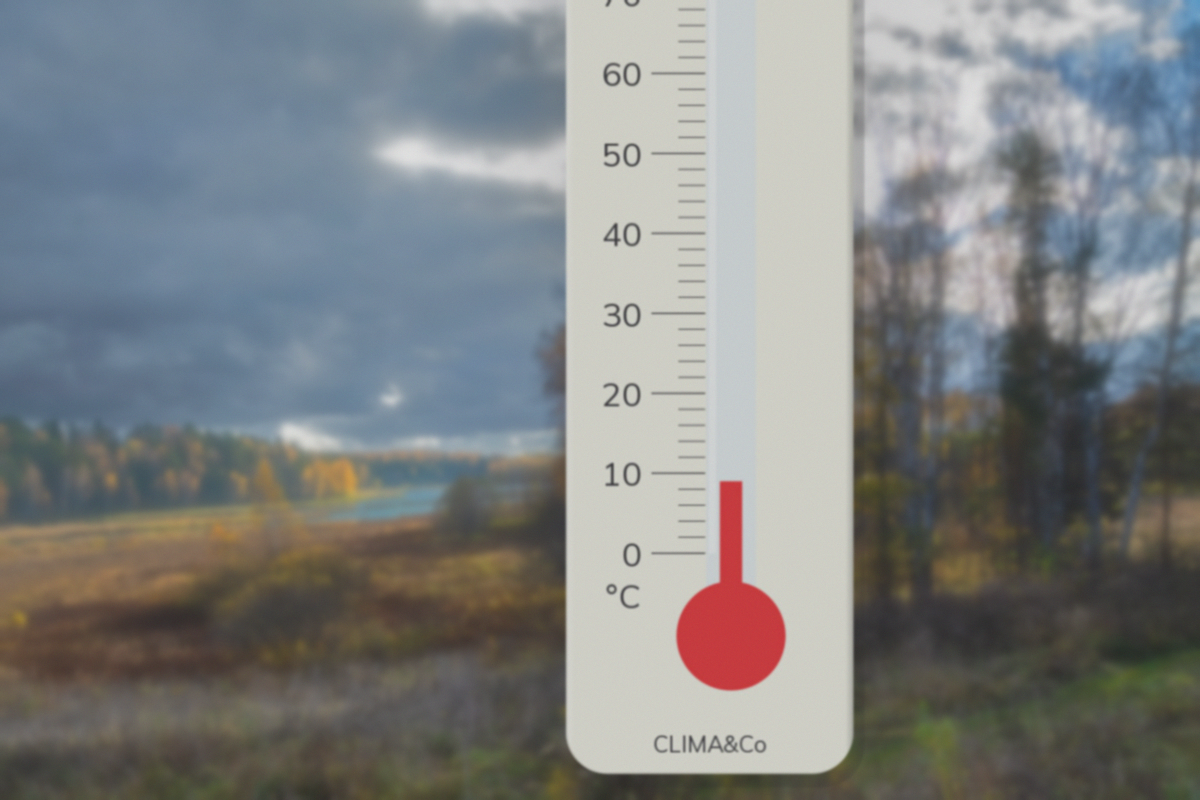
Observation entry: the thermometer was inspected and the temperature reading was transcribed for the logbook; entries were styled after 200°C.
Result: 9°C
